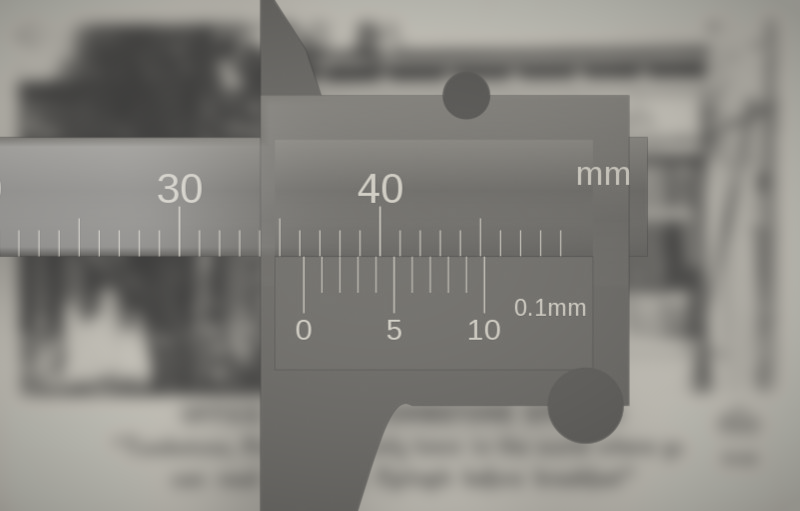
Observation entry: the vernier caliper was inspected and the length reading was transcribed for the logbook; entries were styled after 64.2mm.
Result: 36.2mm
